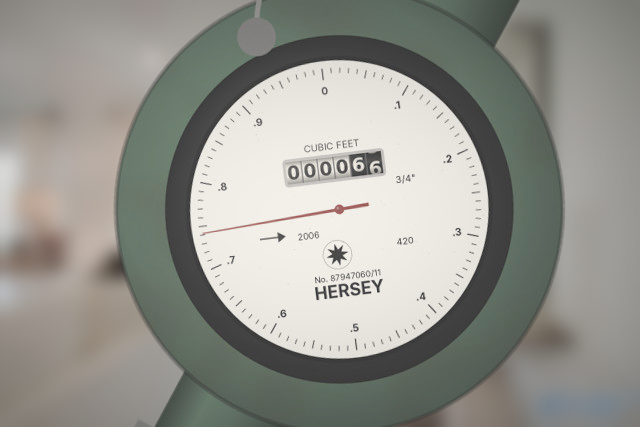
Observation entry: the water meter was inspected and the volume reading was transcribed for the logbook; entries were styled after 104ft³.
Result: 65.74ft³
